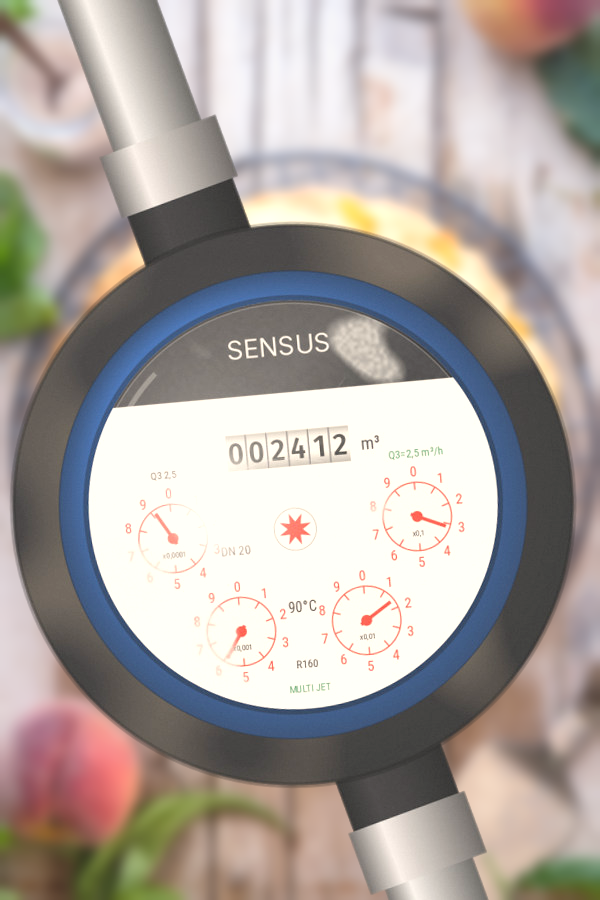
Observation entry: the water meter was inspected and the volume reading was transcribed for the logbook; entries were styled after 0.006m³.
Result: 2412.3159m³
